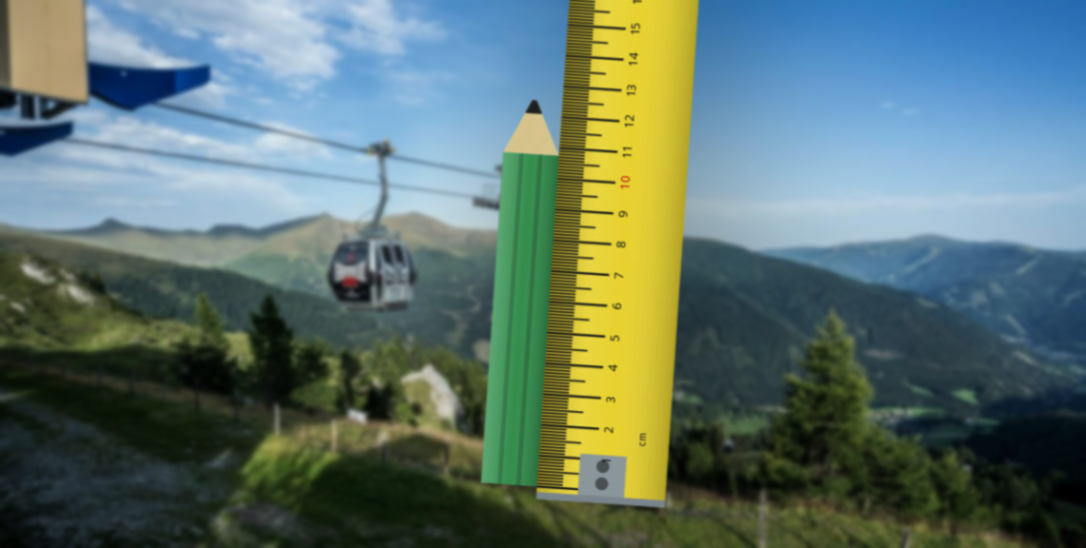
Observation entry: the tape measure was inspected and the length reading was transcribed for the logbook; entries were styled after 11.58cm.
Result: 12.5cm
